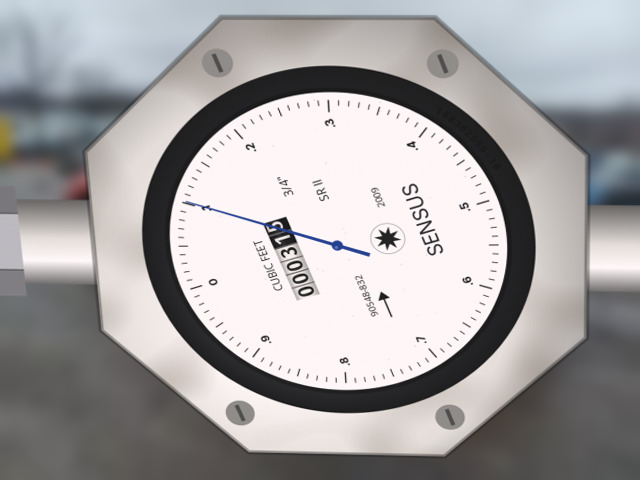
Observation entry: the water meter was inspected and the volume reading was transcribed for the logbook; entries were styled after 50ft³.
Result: 315.10ft³
